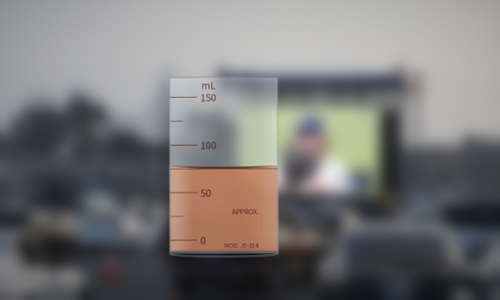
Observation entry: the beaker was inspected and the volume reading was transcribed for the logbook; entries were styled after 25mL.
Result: 75mL
